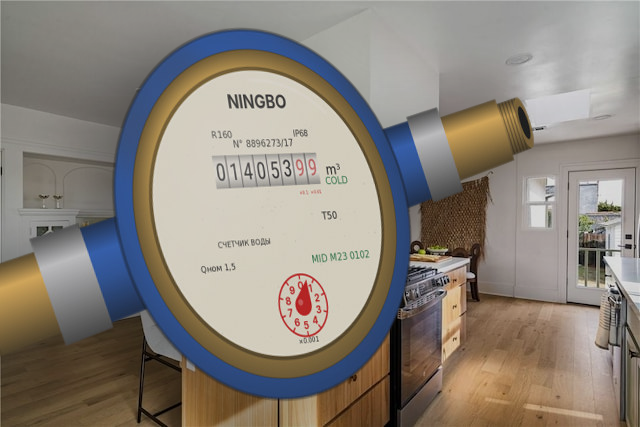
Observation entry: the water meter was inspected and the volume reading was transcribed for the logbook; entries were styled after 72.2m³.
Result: 14053.990m³
